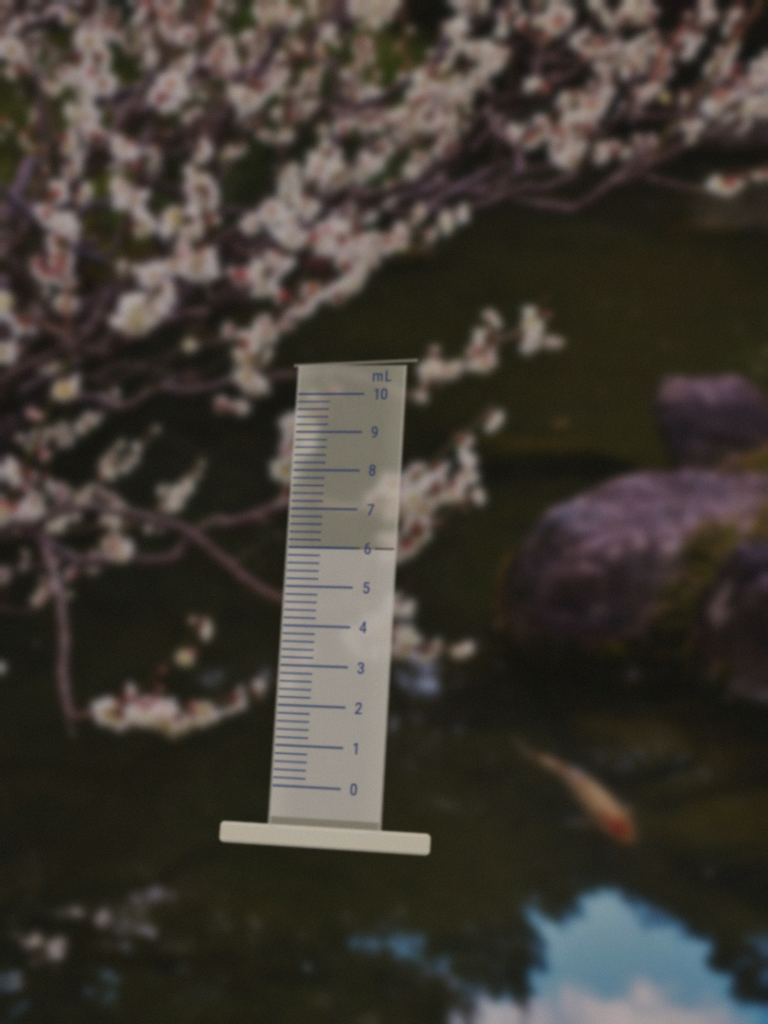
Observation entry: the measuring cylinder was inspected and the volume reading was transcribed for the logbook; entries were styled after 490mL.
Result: 6mL
